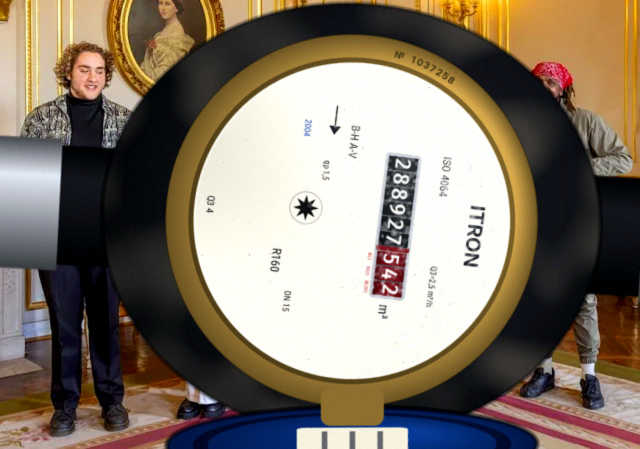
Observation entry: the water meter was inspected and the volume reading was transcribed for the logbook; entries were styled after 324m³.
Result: 288927.542m³
